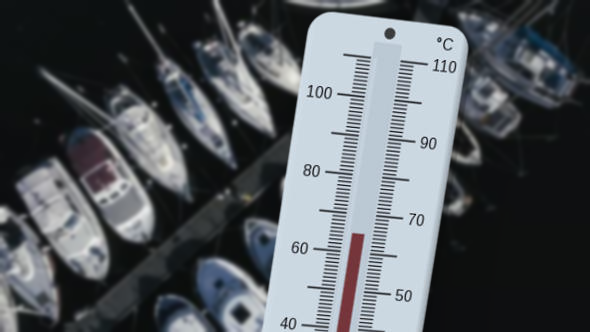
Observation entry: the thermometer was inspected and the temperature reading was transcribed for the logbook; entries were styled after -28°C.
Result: 65°C
